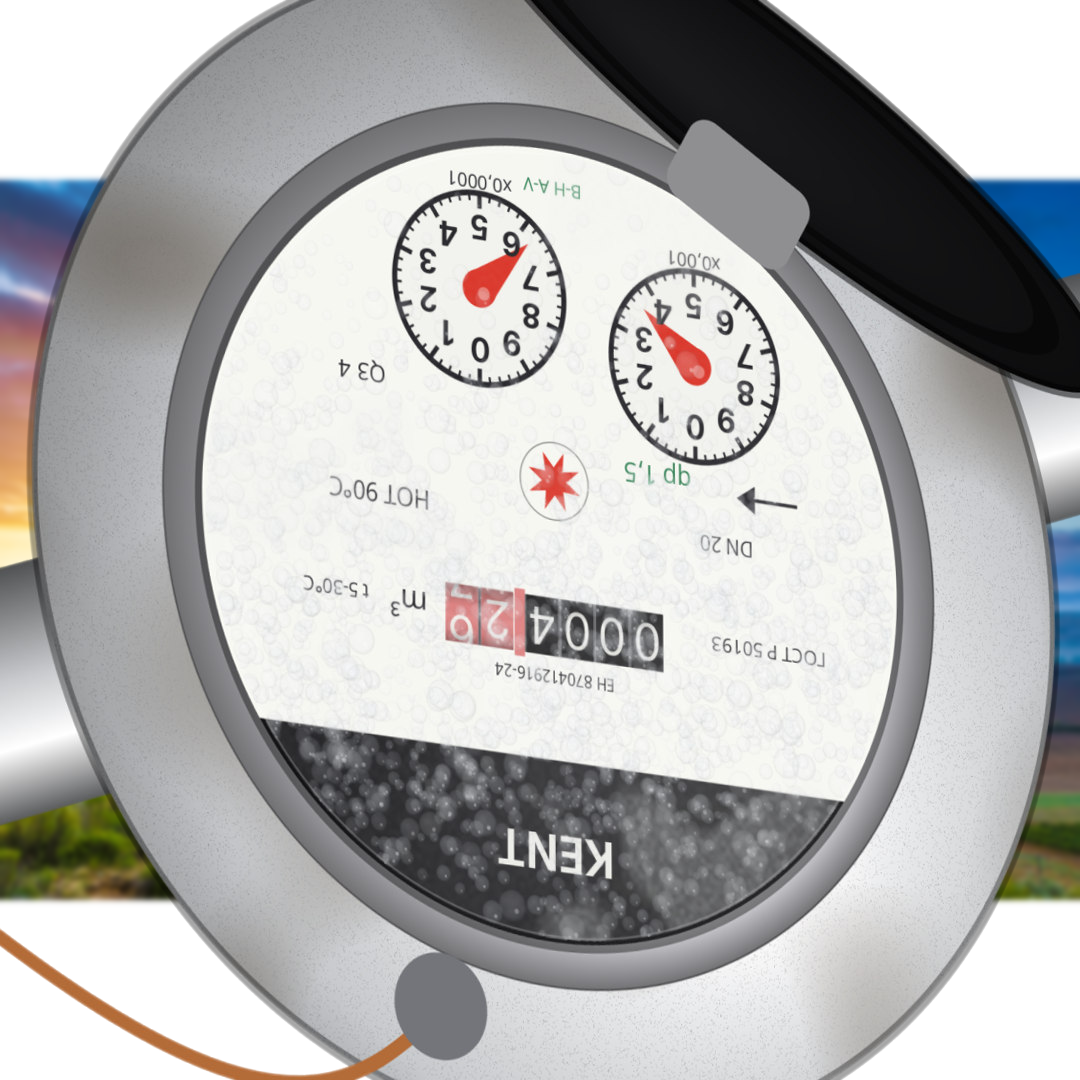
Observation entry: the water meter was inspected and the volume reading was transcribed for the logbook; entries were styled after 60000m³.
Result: 4.2636m³
